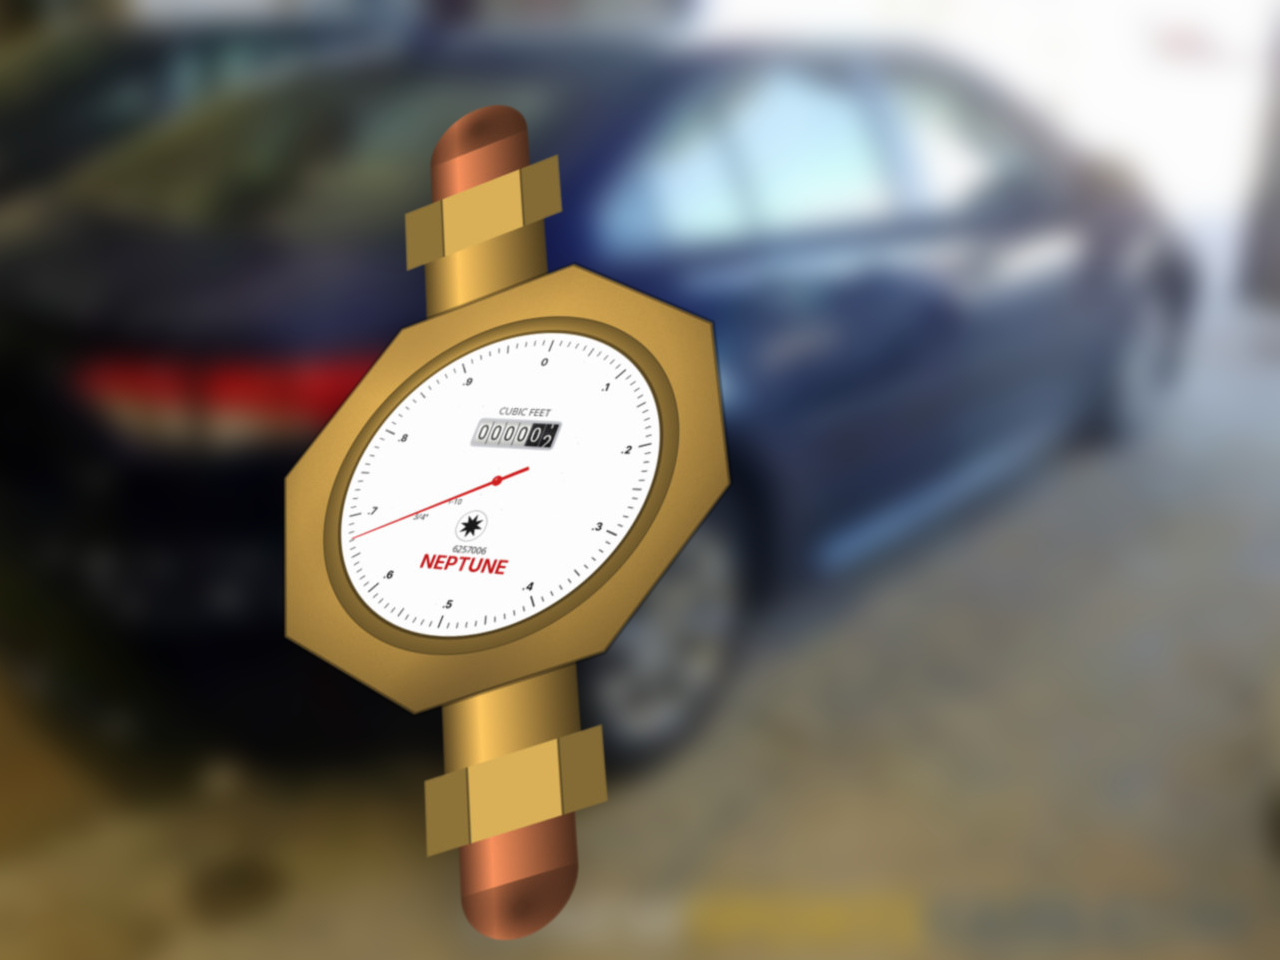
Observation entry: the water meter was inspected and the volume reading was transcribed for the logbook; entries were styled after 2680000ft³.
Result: 1.67ft³
